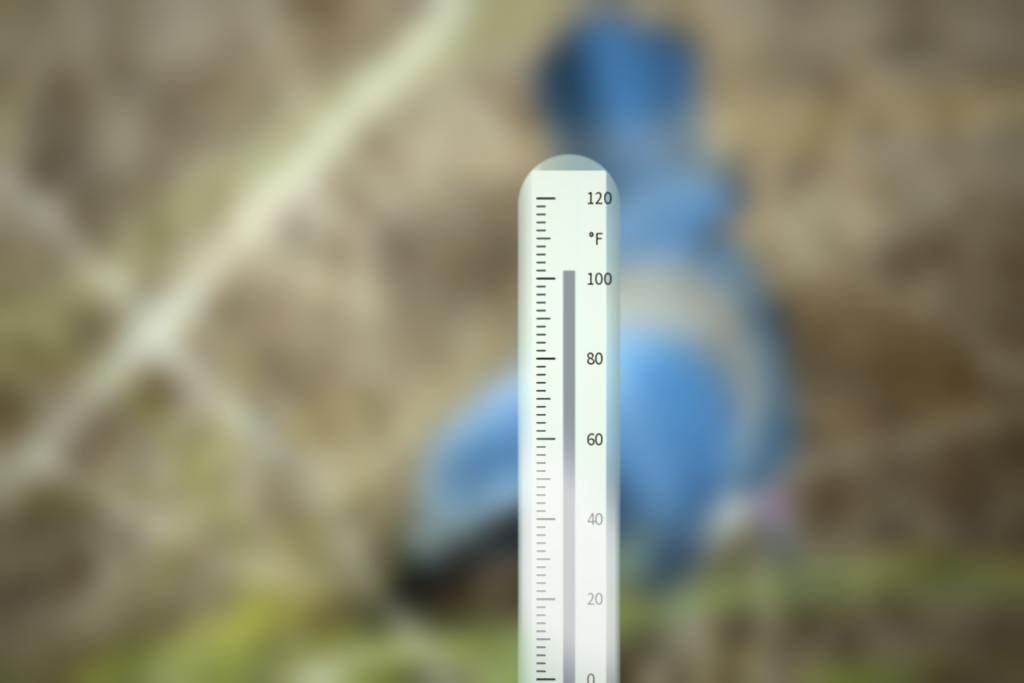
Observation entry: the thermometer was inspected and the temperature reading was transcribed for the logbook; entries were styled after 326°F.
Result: 102°F
